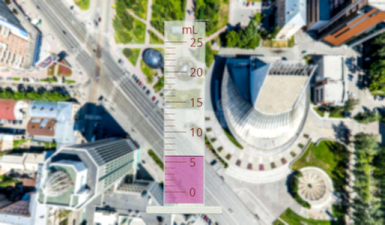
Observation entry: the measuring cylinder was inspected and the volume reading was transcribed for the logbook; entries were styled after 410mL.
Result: 6mL
